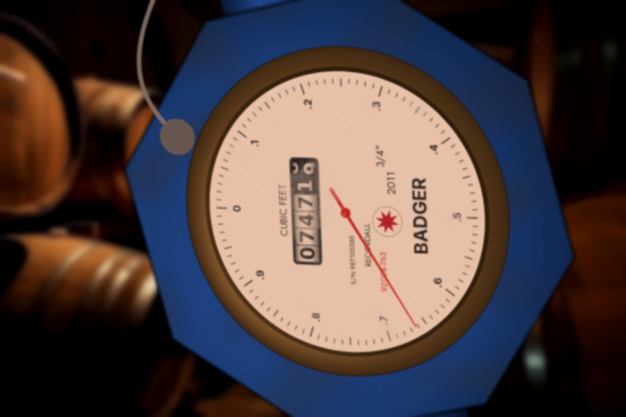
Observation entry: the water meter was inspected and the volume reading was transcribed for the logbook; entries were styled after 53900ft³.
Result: 74718.66ft³
